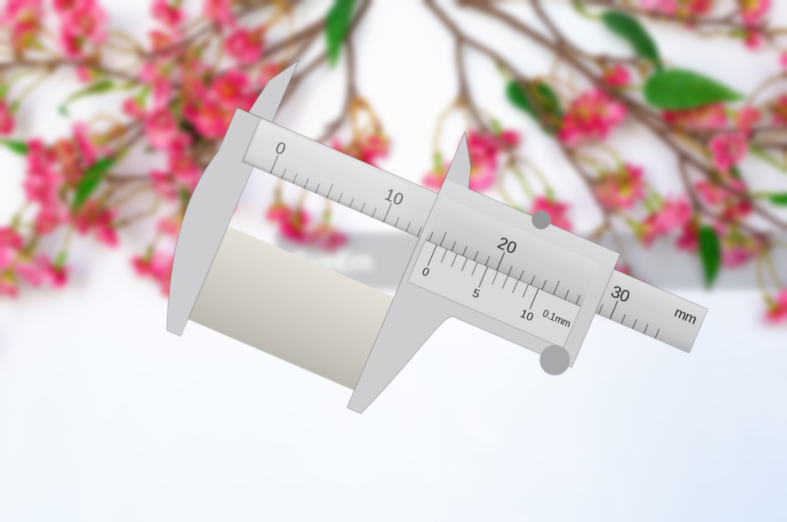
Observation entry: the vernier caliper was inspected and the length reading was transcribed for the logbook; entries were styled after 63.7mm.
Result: 14.7mm
